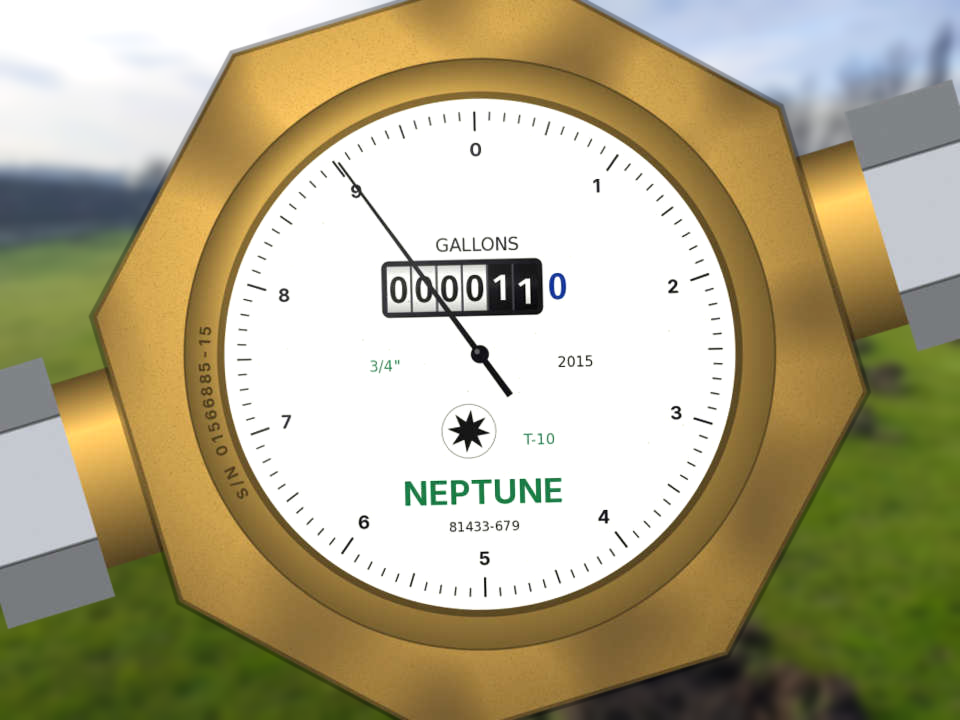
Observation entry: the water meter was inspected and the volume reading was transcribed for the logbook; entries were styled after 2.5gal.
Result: 109.0gal
